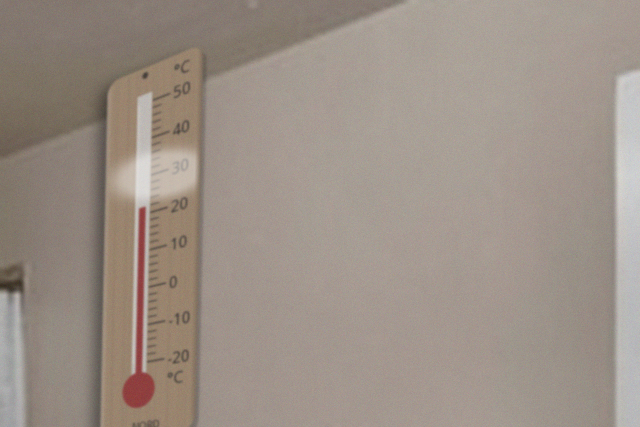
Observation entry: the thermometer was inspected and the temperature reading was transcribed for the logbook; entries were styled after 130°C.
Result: 22°C
